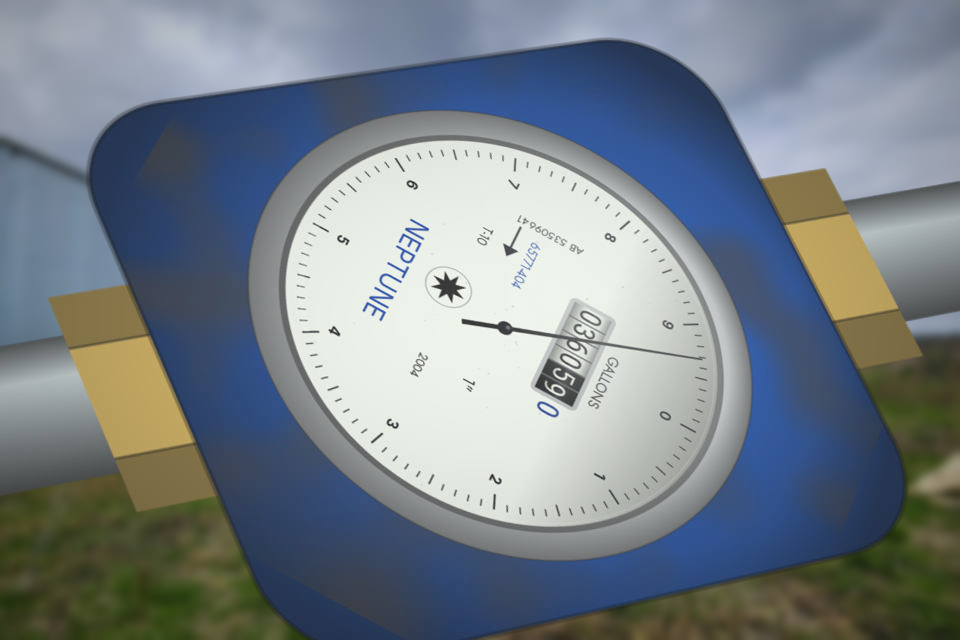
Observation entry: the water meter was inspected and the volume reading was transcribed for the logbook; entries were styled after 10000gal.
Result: 360589.3gal
